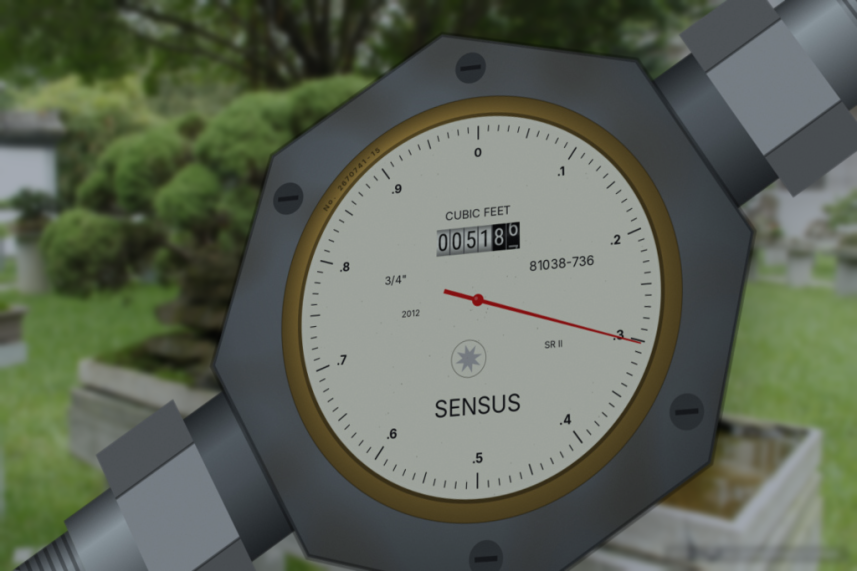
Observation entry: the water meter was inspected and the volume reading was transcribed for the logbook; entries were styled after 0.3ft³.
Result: 5186.30ft³
